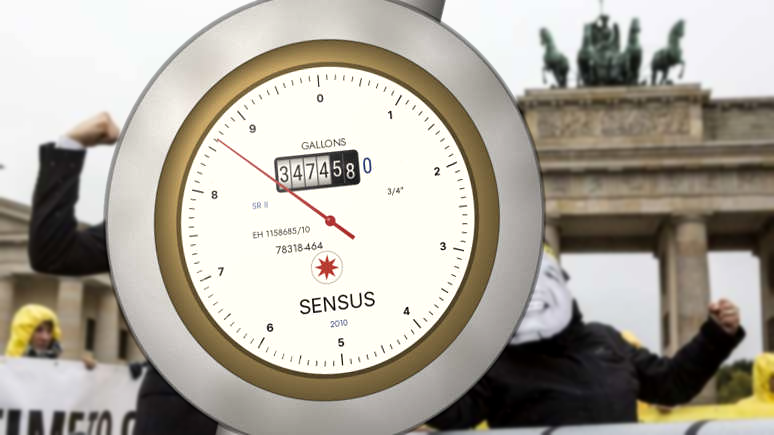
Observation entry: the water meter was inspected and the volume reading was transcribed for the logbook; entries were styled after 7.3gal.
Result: 3474578.6gal
